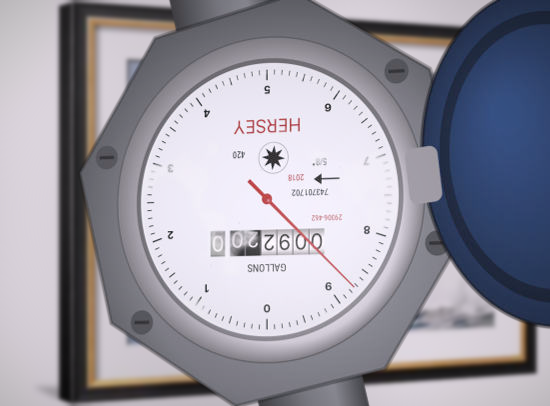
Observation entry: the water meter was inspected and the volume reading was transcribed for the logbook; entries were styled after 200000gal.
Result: 92198.7gal
